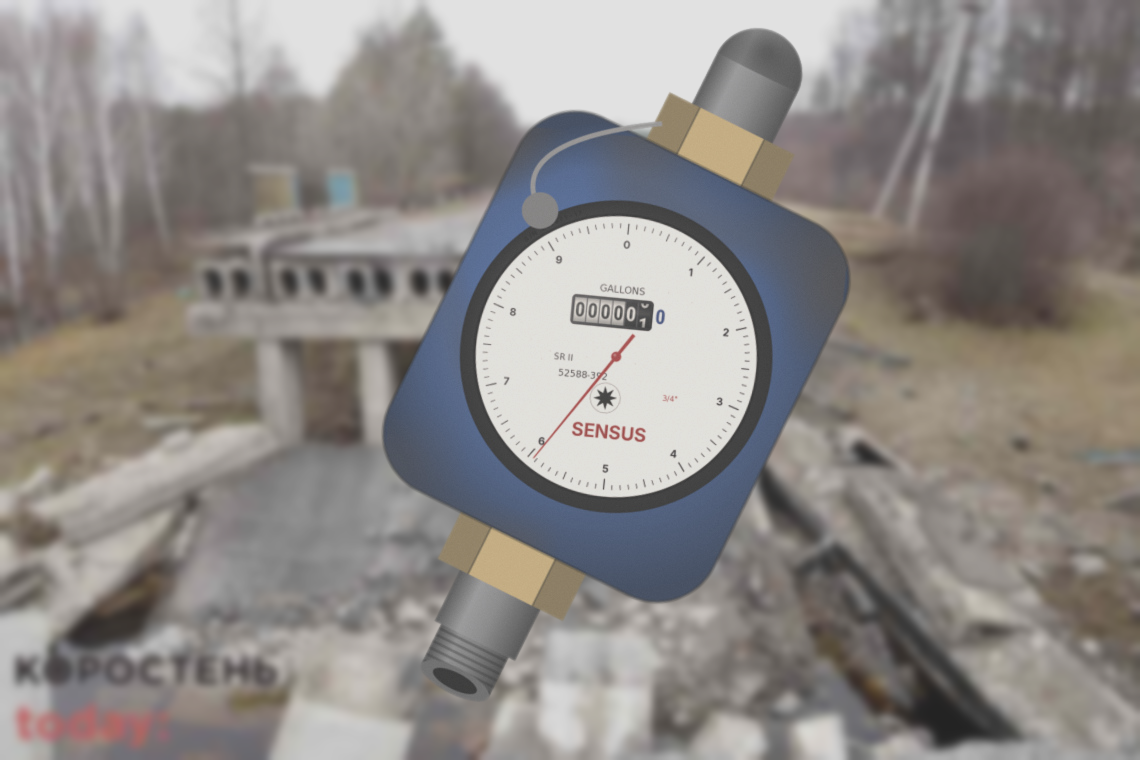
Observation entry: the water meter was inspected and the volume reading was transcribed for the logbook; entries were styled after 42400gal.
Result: 5.9gal
